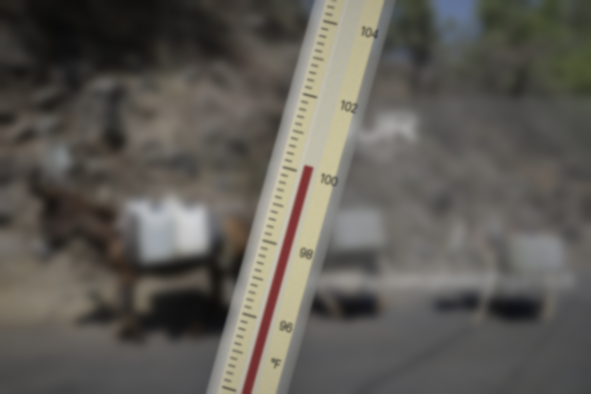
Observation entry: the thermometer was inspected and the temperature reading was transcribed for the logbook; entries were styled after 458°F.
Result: 100.2°F
